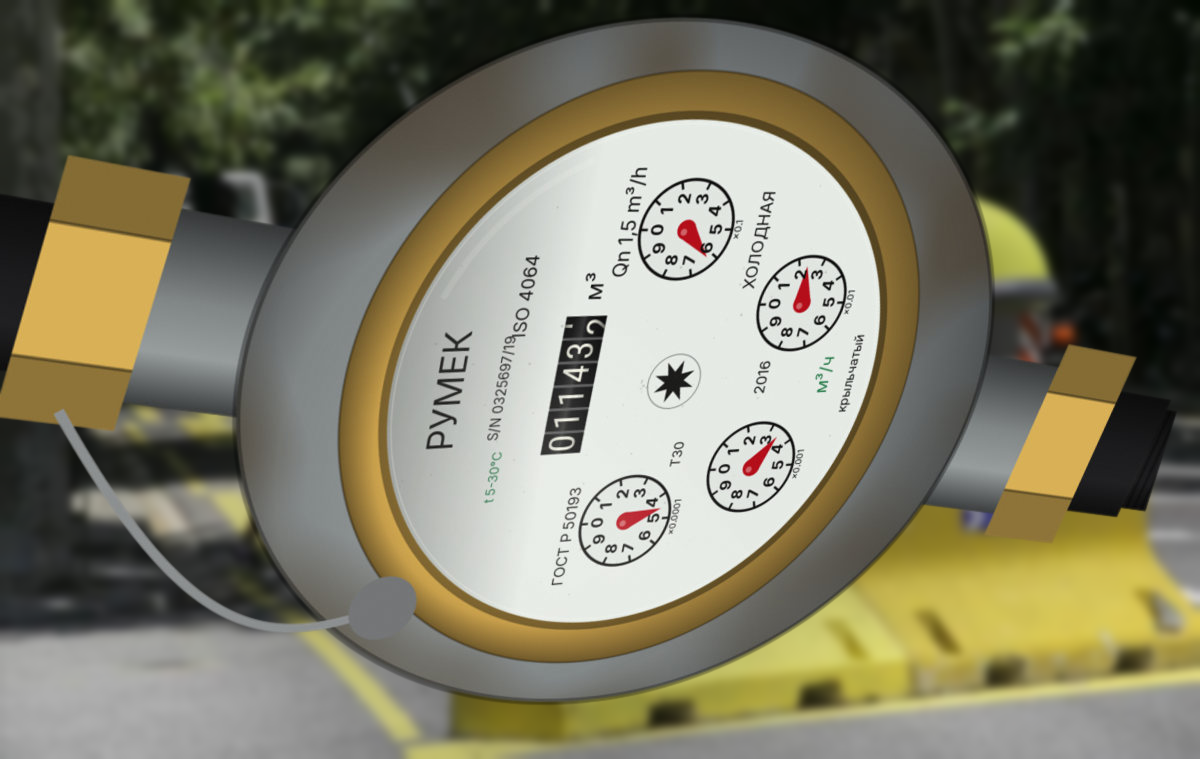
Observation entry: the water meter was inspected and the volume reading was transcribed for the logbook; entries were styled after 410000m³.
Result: 11431.6234m³
